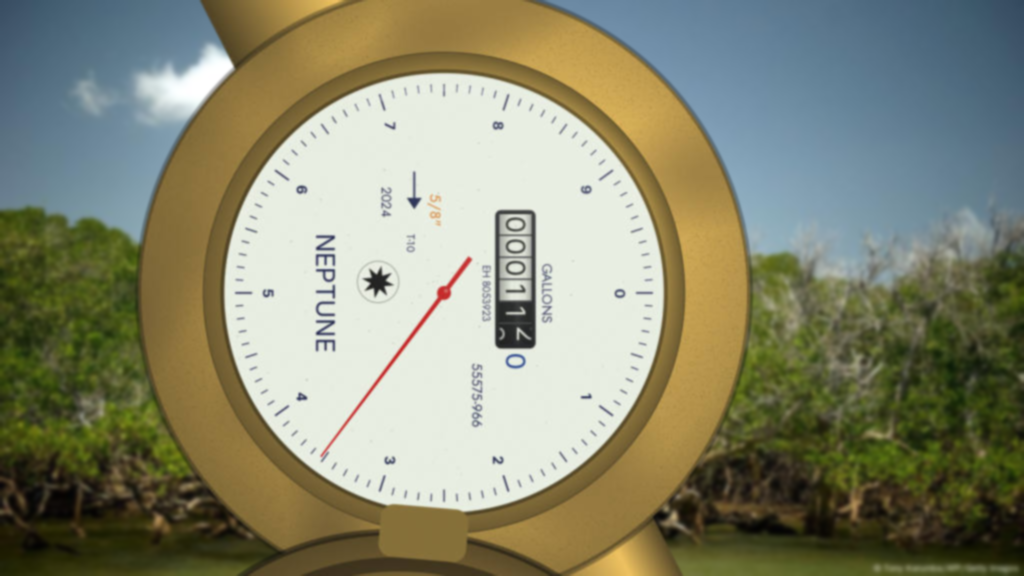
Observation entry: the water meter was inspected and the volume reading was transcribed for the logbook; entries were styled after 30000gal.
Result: 1123.5gal
